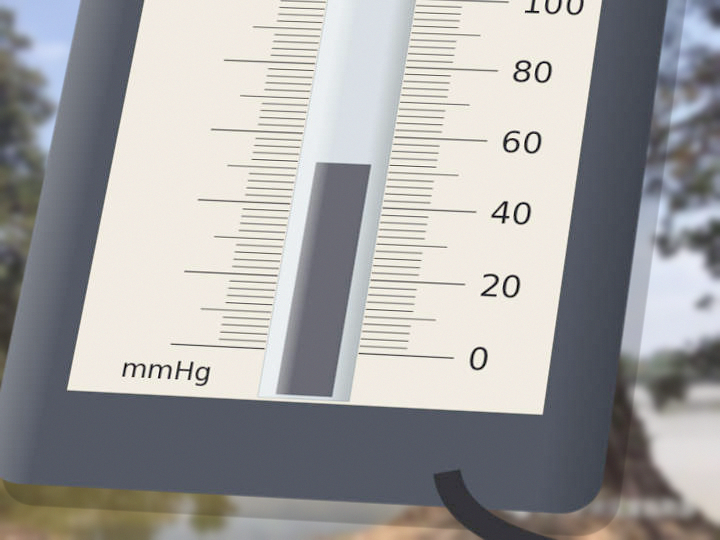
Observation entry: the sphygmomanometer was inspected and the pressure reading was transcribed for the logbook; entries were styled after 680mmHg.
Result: 52mmHg
